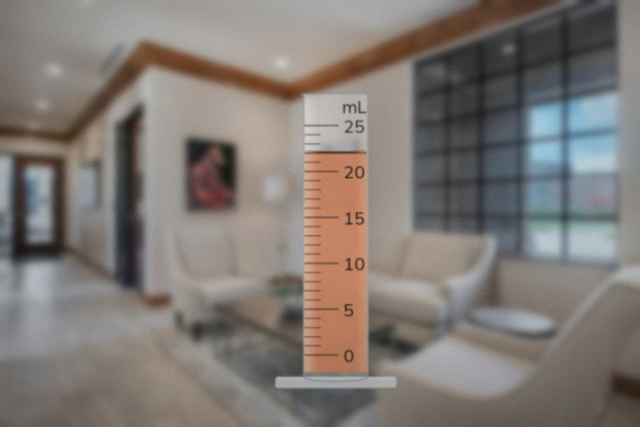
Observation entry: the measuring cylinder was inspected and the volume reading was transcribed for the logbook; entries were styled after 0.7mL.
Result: 22mL
